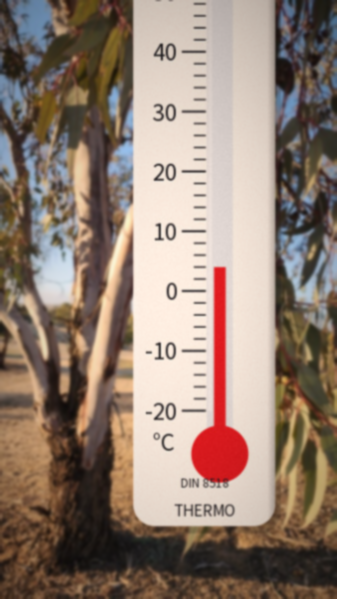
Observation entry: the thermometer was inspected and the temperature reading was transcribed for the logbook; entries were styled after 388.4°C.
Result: 4°C
